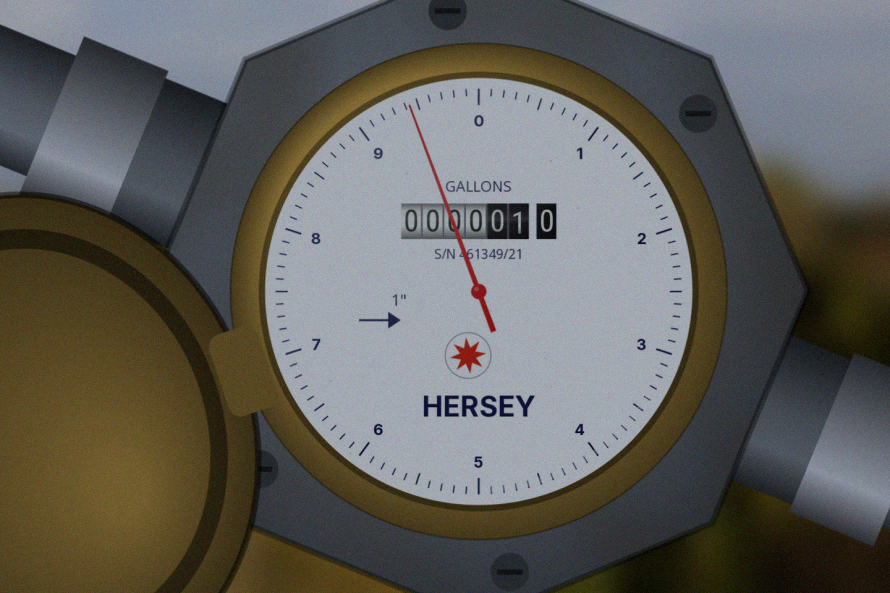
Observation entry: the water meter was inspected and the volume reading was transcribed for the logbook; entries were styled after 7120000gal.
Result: 9.4gal
